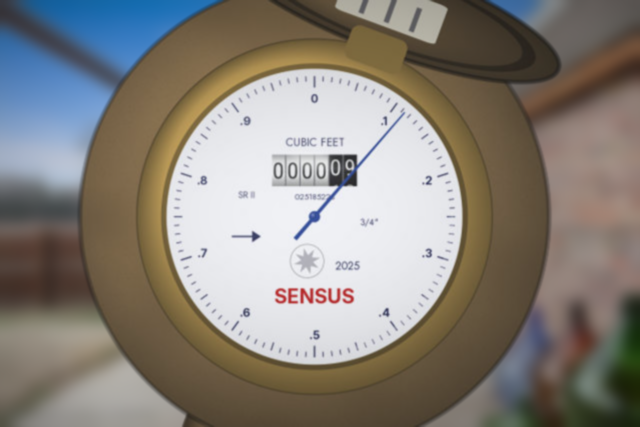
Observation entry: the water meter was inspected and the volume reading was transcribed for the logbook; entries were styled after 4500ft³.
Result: 9.11ft³
